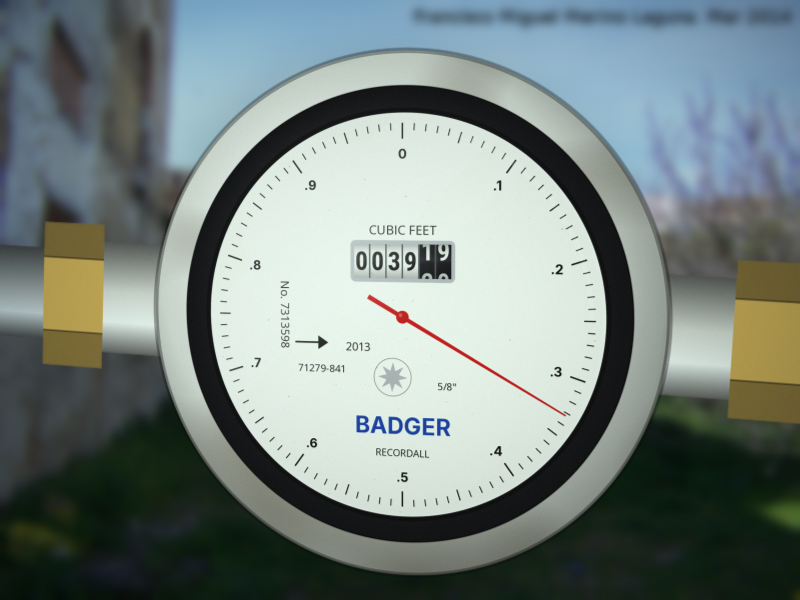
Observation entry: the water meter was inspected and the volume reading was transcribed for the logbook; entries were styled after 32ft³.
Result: 3919.33ft³
